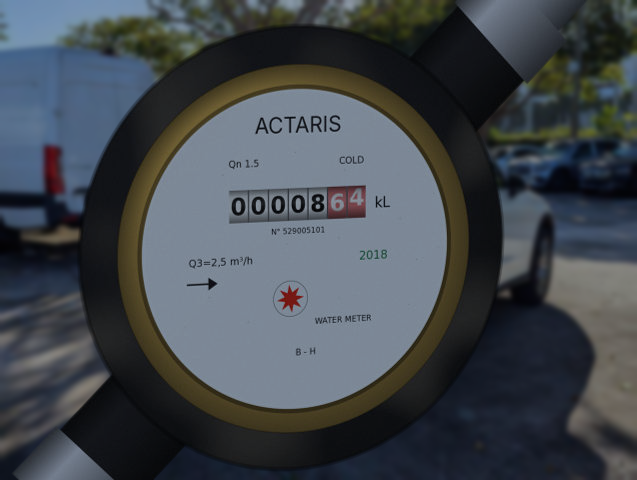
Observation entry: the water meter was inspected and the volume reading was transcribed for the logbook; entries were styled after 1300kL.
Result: 8.64kL
